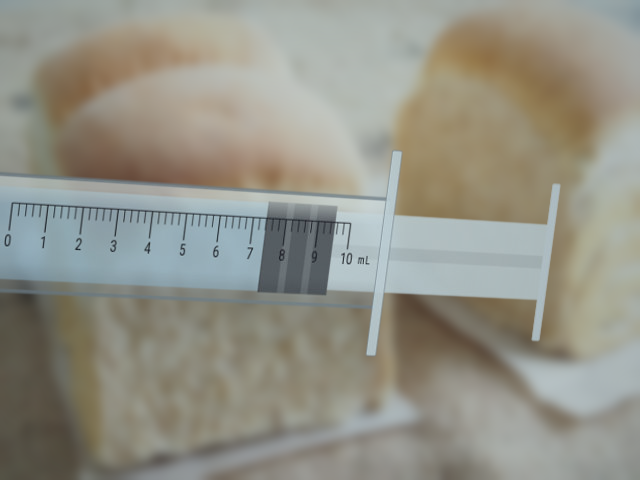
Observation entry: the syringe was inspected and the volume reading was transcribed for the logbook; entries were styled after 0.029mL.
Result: 7.4mL
